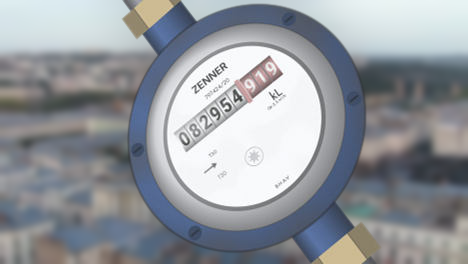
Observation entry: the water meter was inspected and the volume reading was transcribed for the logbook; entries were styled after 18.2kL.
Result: 82954.919kL
